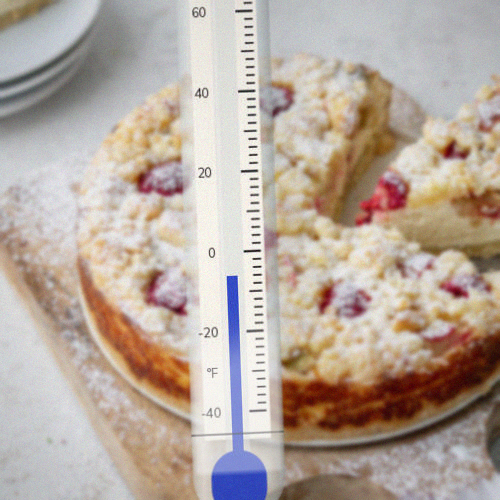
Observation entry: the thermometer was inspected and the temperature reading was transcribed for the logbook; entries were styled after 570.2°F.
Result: -6°F
